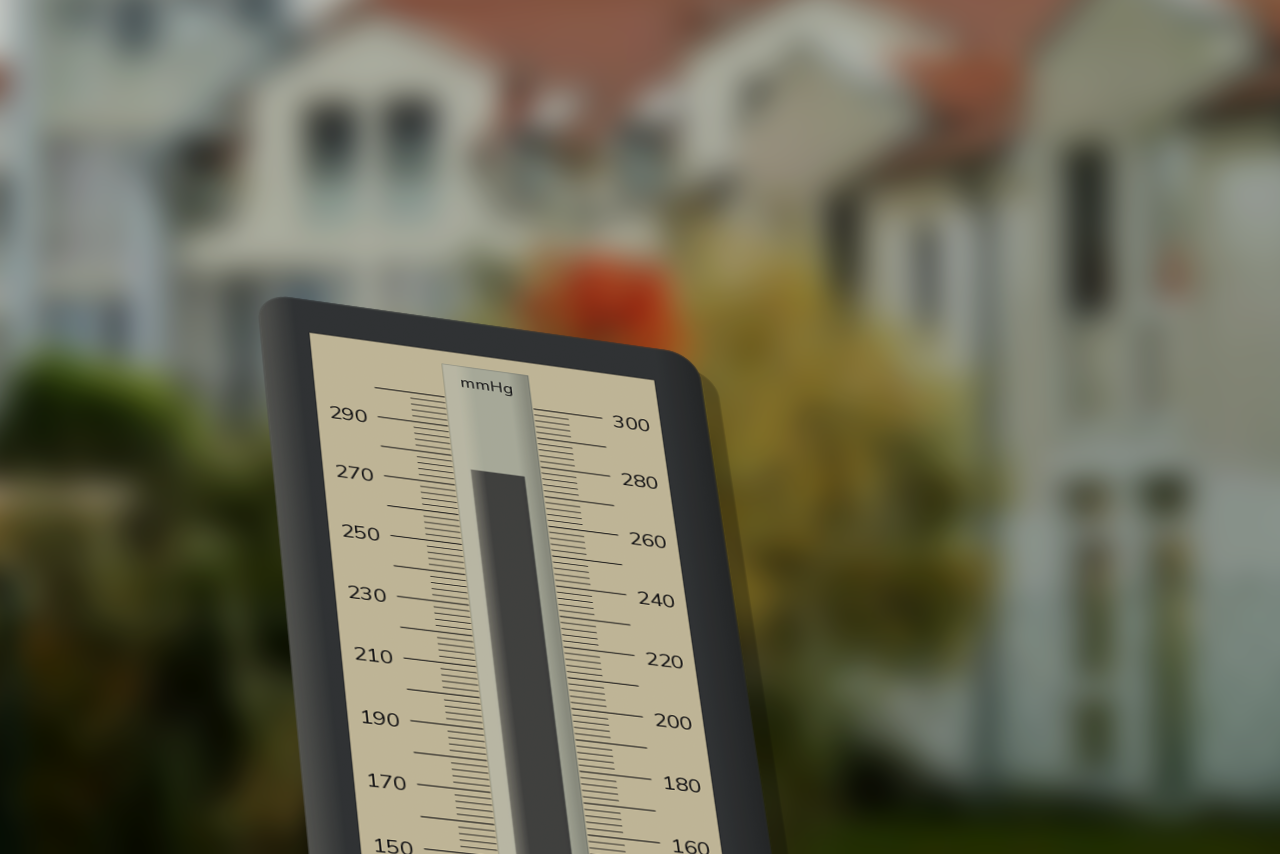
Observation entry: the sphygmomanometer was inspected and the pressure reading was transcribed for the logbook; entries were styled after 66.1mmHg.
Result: 276mmHg
